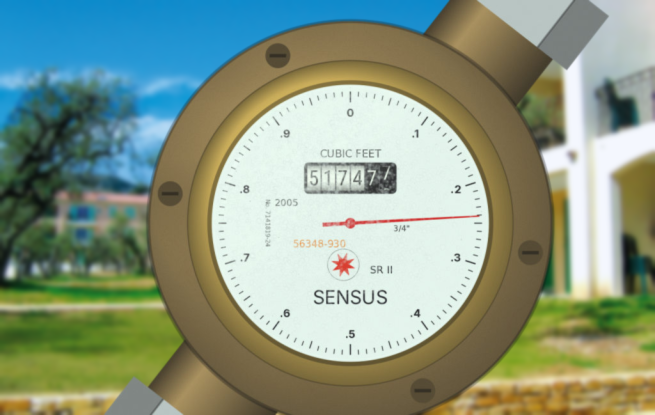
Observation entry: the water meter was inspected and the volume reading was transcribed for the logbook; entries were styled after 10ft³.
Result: 517477.24ft³
